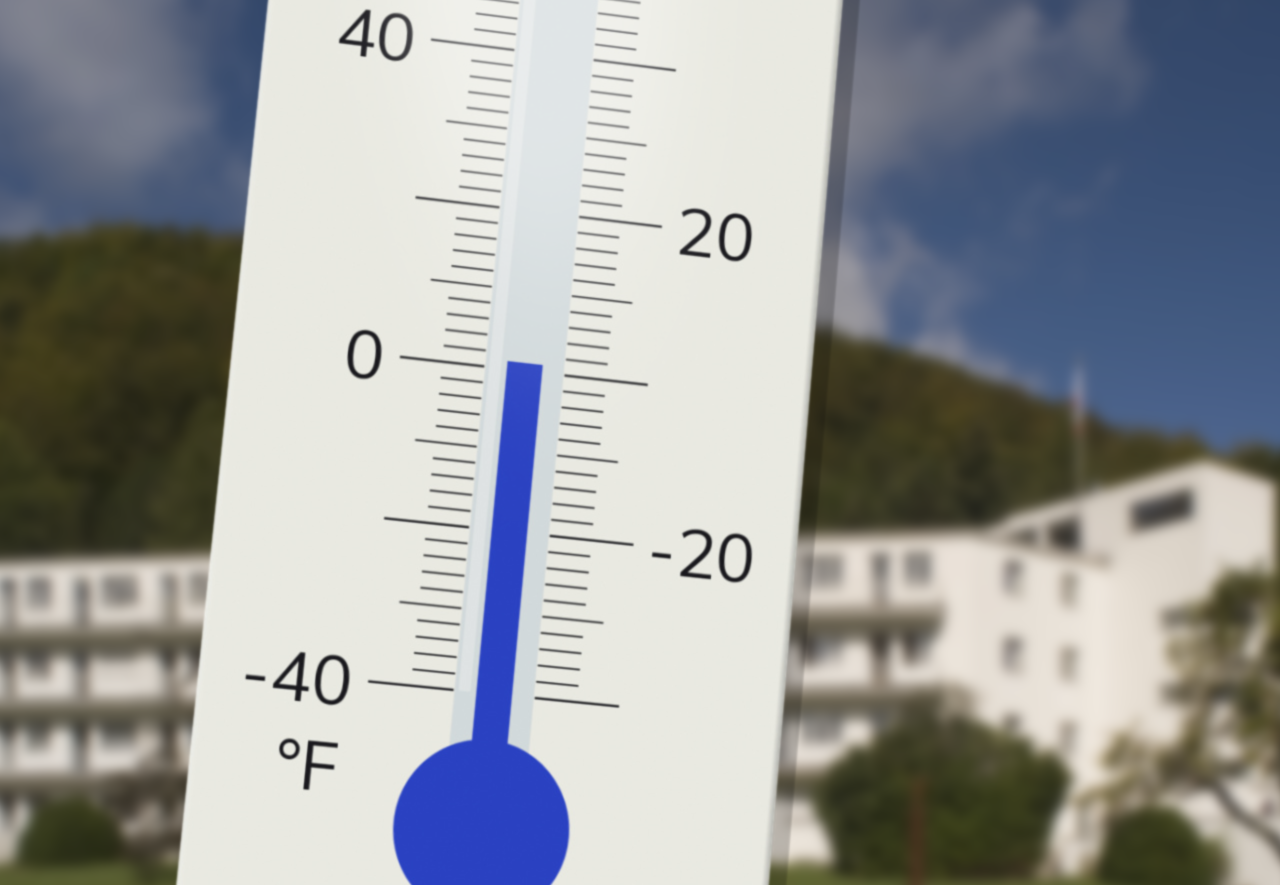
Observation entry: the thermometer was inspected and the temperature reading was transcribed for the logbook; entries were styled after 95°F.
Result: 1°F
